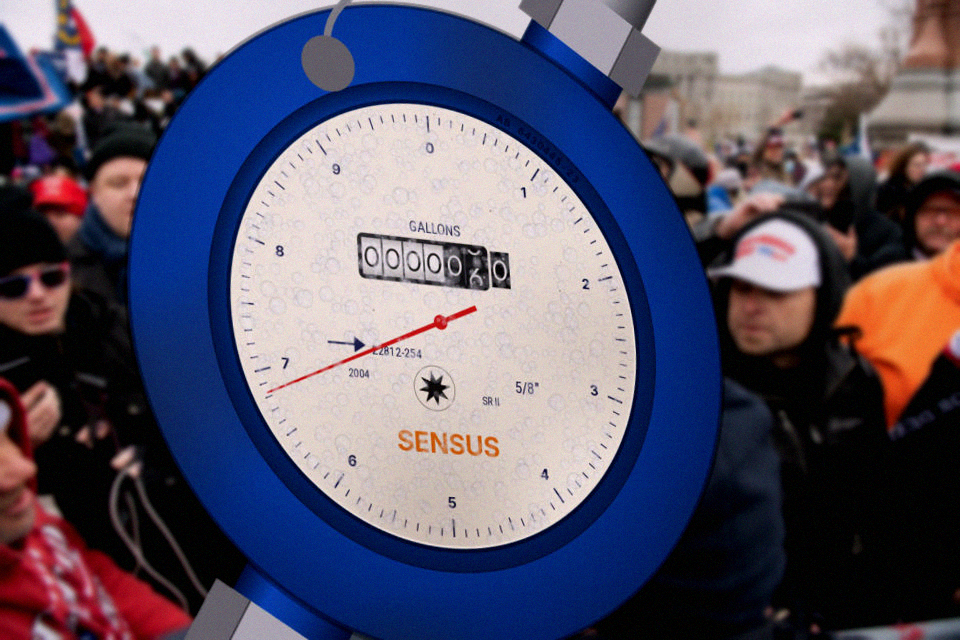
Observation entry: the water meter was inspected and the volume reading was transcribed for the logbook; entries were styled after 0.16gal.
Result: 56.8gal
